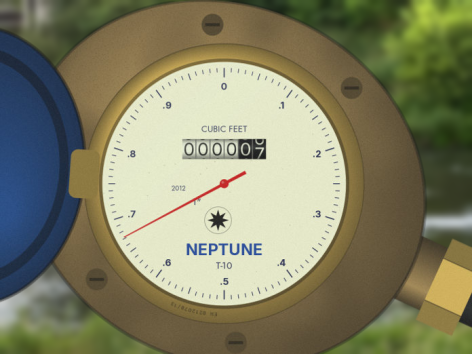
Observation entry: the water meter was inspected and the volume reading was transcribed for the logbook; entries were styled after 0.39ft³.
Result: 6.67ft³
